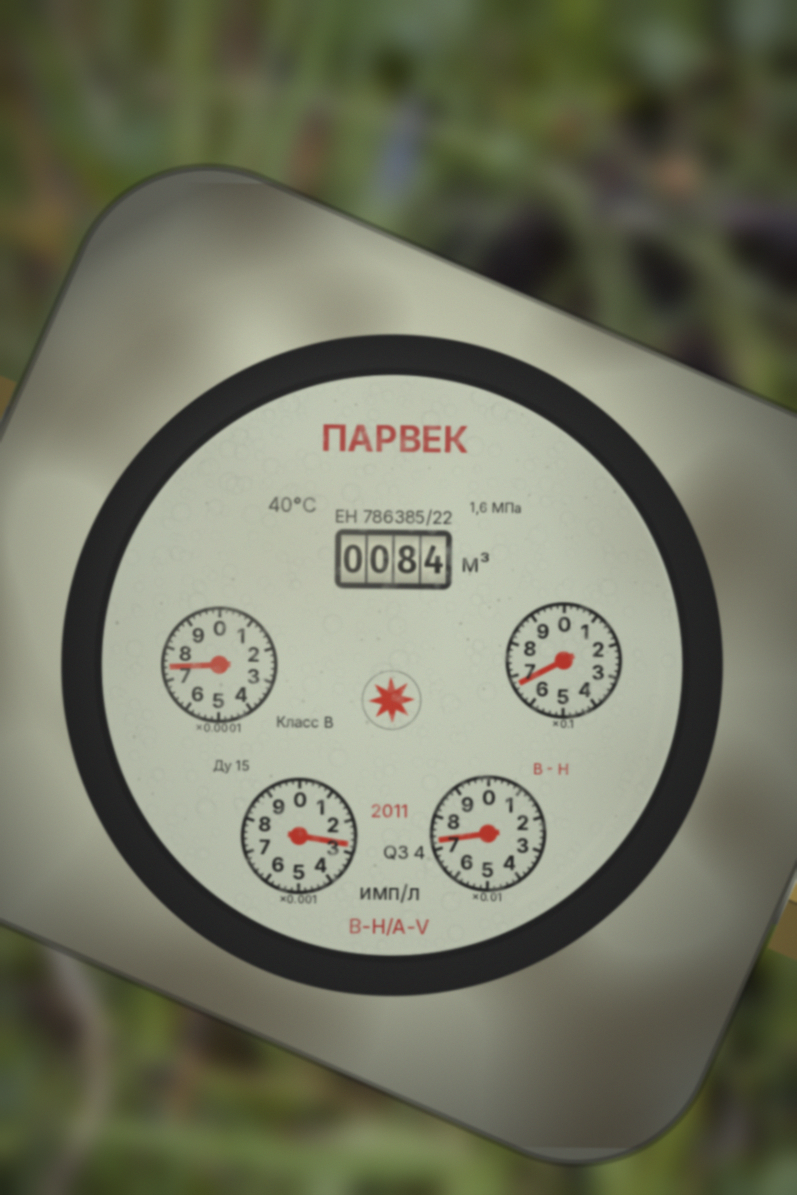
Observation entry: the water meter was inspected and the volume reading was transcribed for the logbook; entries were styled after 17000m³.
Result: 84.6727m³
